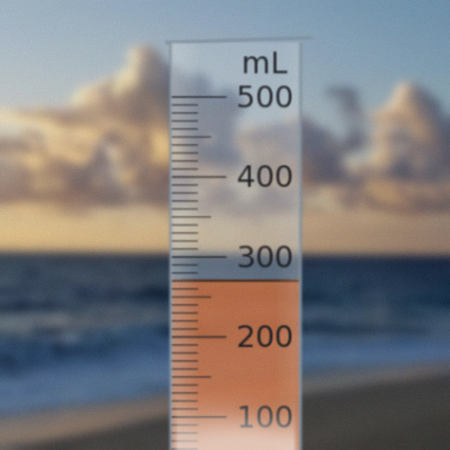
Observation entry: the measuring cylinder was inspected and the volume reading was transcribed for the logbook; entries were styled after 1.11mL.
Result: 270mL
